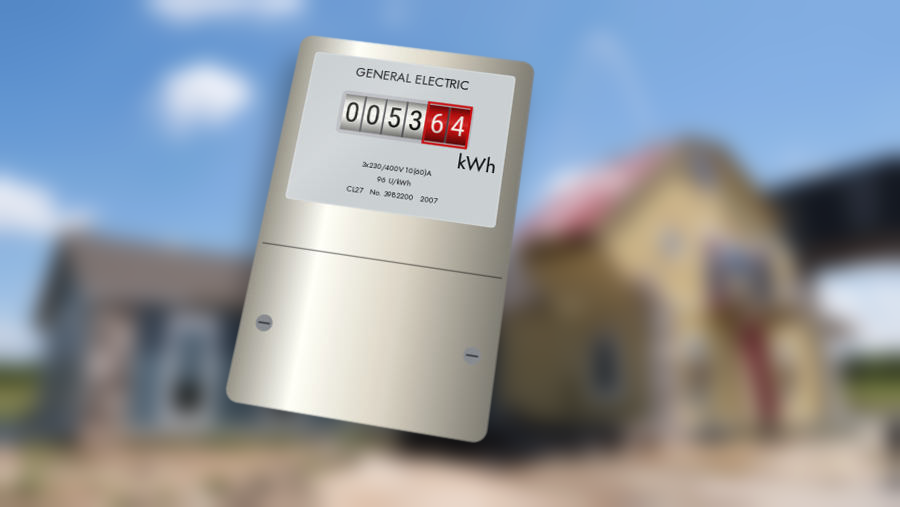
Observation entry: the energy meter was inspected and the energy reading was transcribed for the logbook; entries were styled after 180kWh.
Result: 53.64kWh
